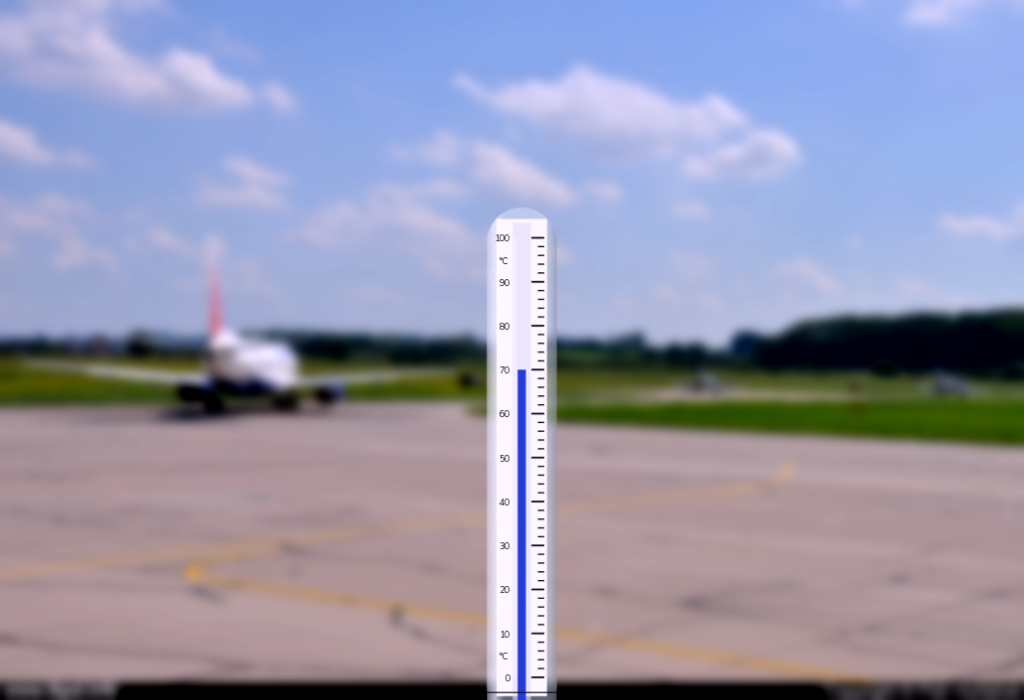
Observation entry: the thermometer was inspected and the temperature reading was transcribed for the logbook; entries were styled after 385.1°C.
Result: 70°C
